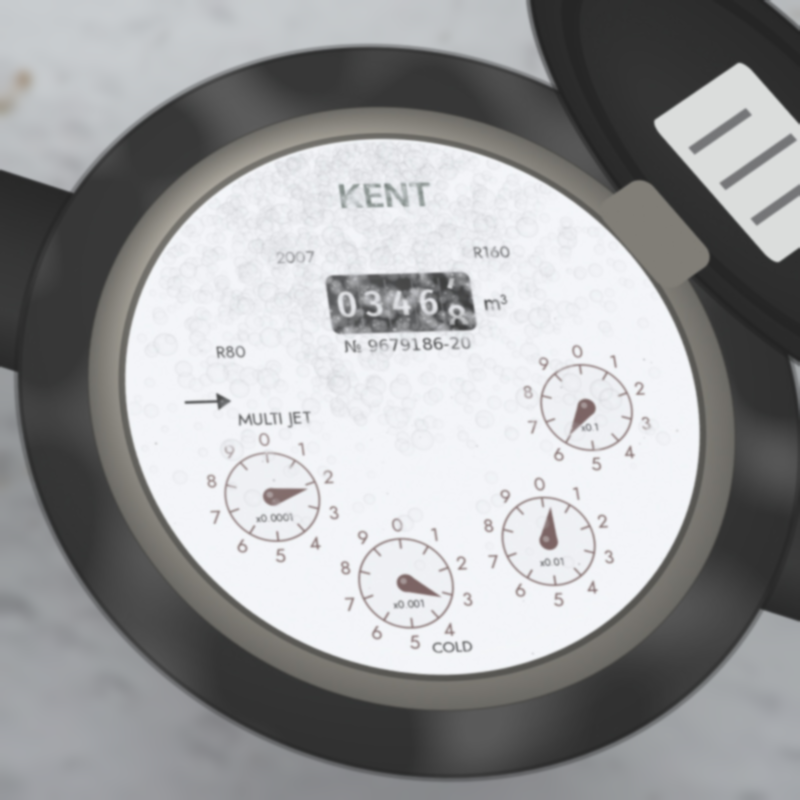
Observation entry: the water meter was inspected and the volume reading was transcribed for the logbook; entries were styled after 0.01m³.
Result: 3467.6032m³
